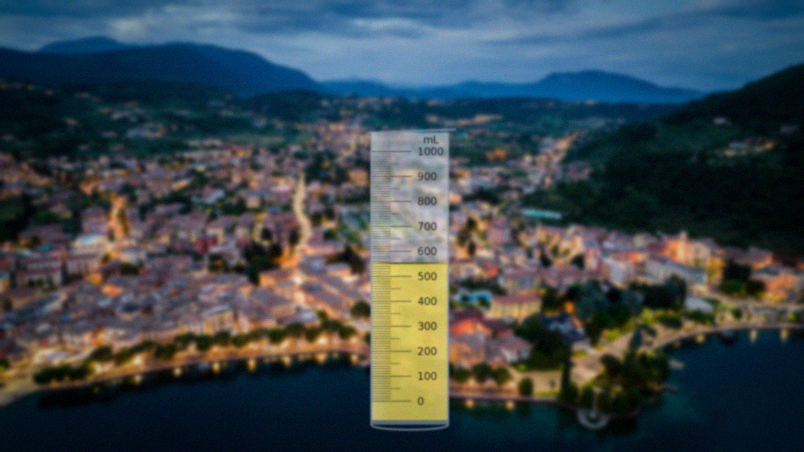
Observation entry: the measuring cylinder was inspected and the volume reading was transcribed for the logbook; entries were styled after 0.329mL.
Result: 550mL
